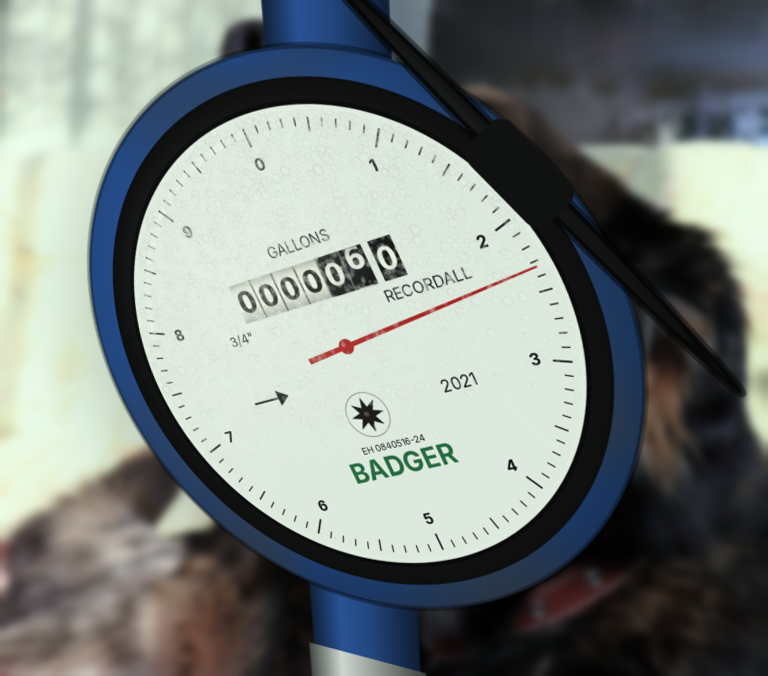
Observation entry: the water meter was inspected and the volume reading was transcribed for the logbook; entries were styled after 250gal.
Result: 62.3gal
